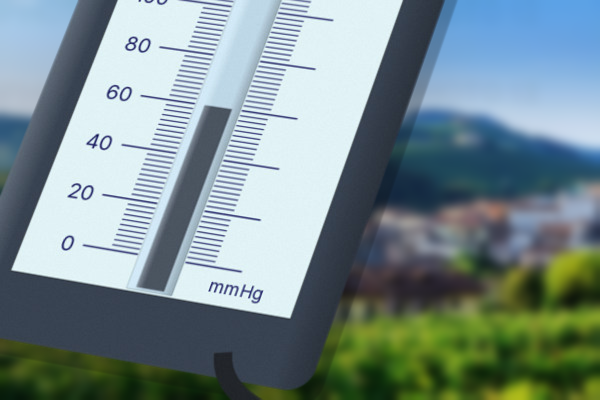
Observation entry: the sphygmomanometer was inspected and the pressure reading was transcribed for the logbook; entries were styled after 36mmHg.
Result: 60mmHg
